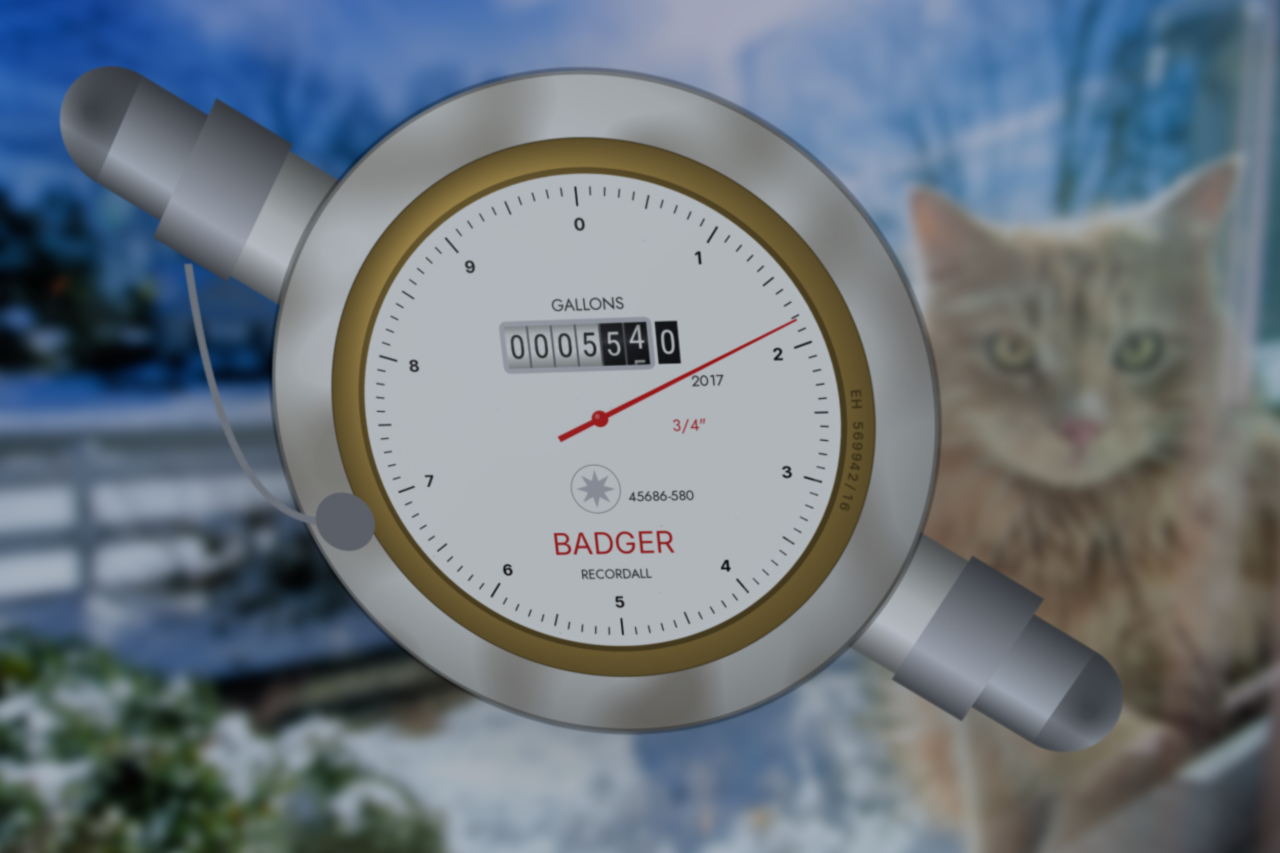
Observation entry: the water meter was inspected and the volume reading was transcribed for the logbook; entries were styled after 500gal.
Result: 5541.8gal
